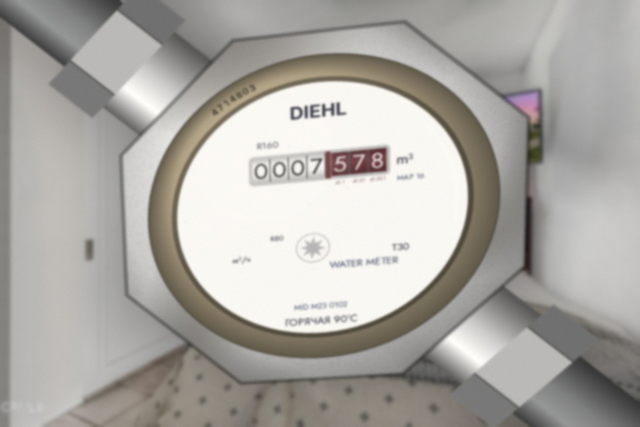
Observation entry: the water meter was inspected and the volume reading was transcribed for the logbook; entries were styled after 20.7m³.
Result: 7.578m³
